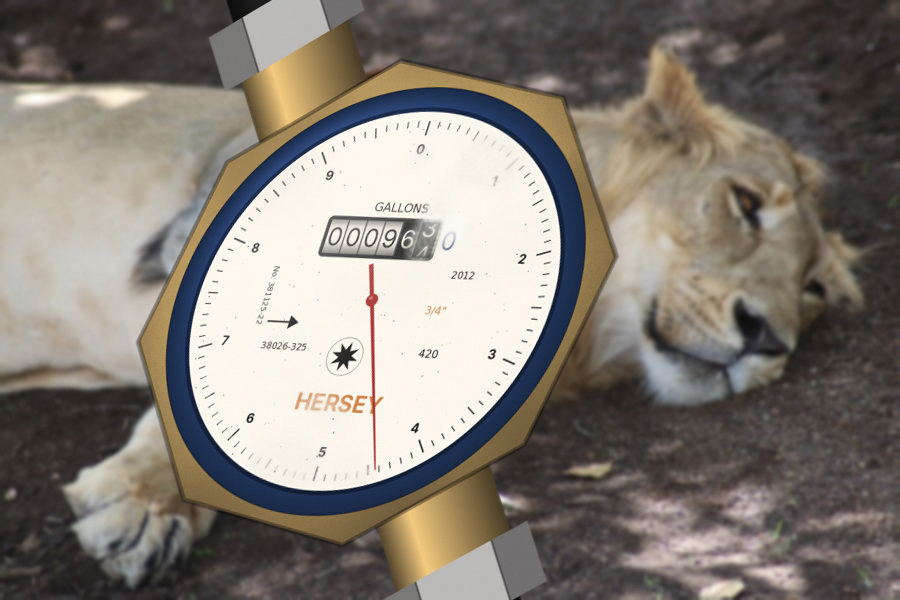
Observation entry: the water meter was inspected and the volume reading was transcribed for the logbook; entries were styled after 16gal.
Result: 9634.4gal
